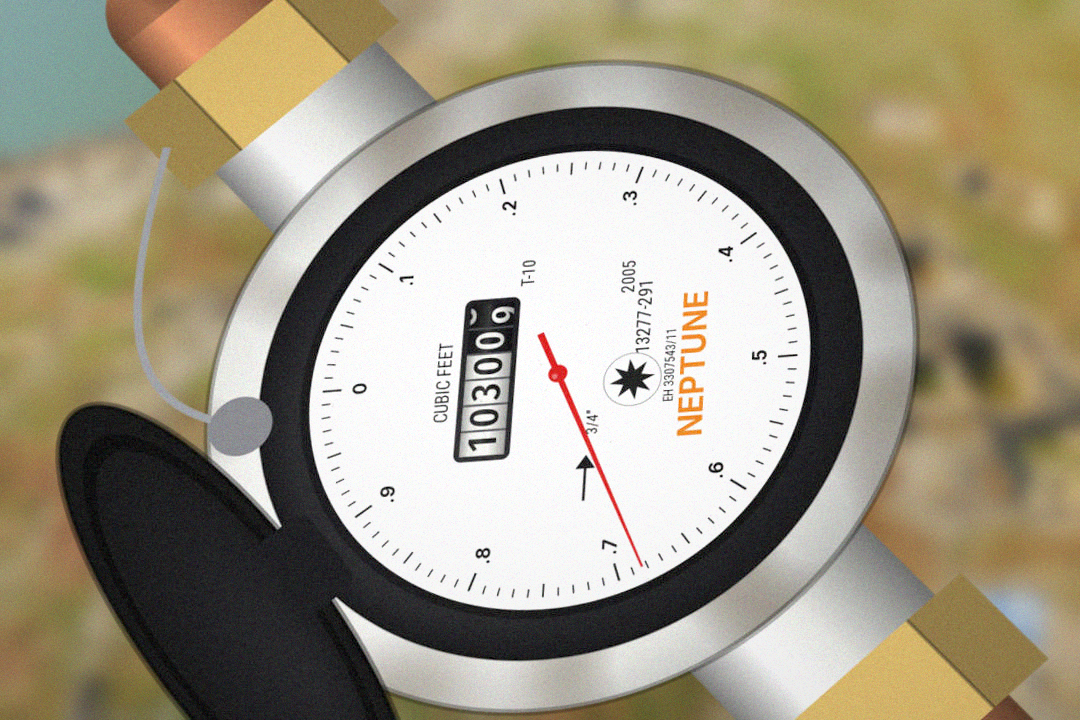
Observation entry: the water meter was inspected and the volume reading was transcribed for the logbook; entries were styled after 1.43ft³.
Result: 103008.68ft³
